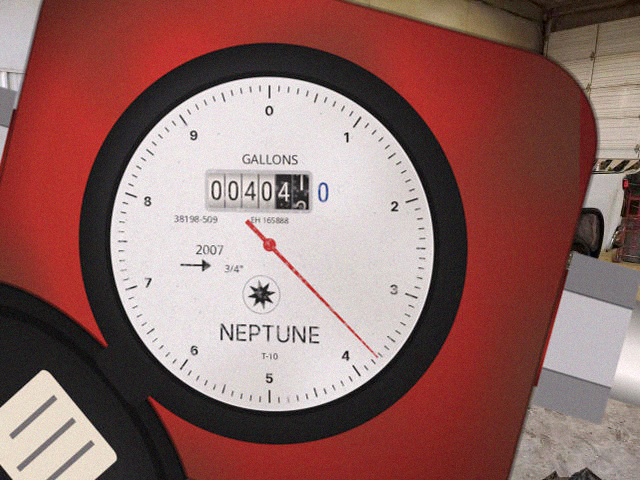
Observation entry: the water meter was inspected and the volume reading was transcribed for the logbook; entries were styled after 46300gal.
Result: 40413.7gal
